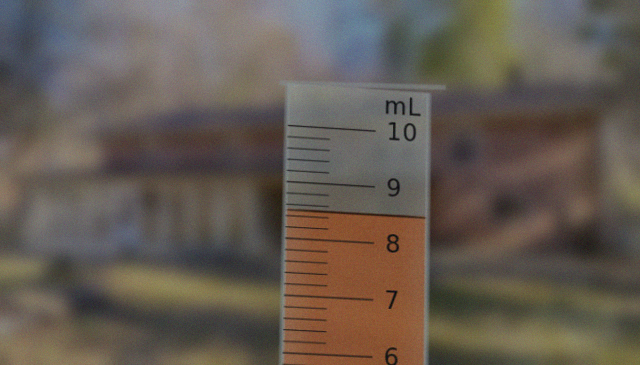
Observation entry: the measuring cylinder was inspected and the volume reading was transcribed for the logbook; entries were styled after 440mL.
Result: 8.5mL
